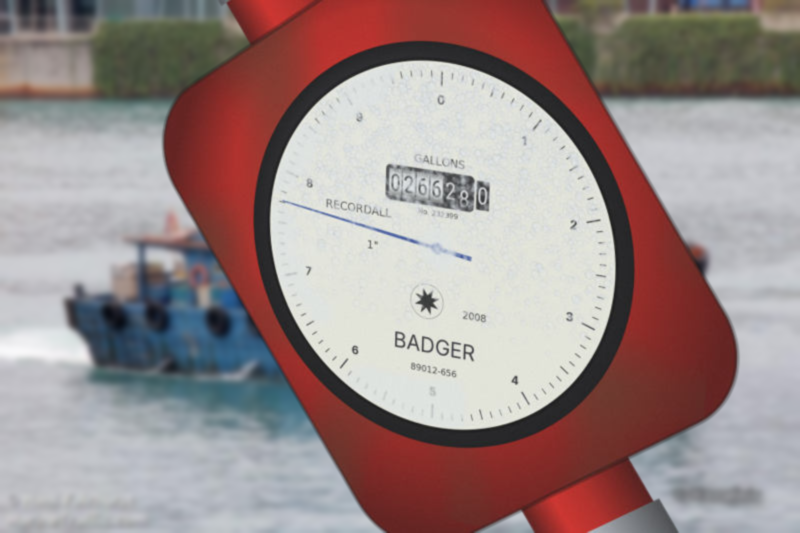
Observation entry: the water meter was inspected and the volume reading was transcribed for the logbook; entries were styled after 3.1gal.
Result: 266277.7gal
